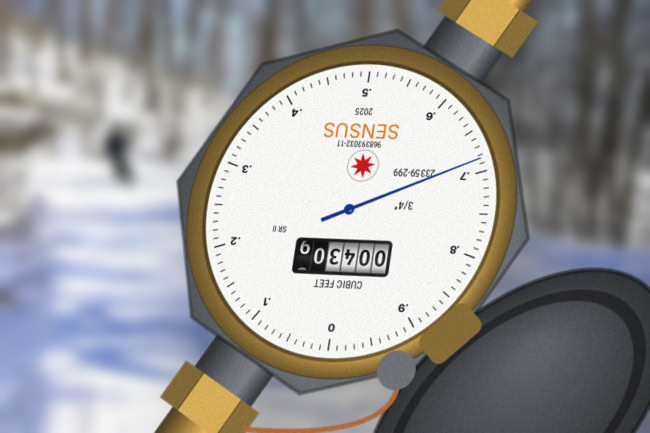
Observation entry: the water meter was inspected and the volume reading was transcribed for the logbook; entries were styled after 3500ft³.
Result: 4308.68ft³
